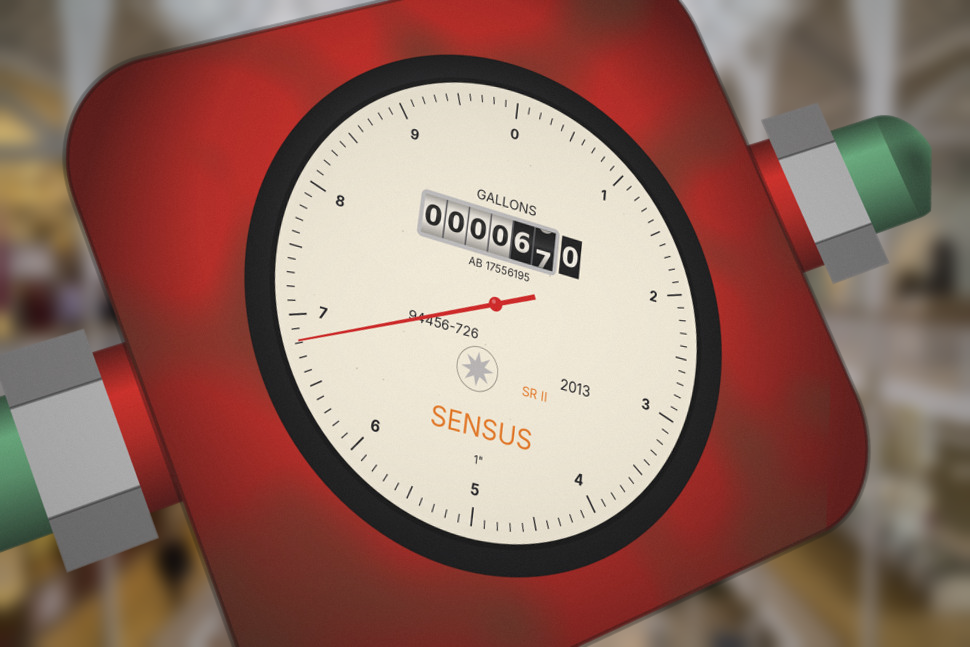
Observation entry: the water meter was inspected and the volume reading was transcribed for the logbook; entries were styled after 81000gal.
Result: 666.8gal
